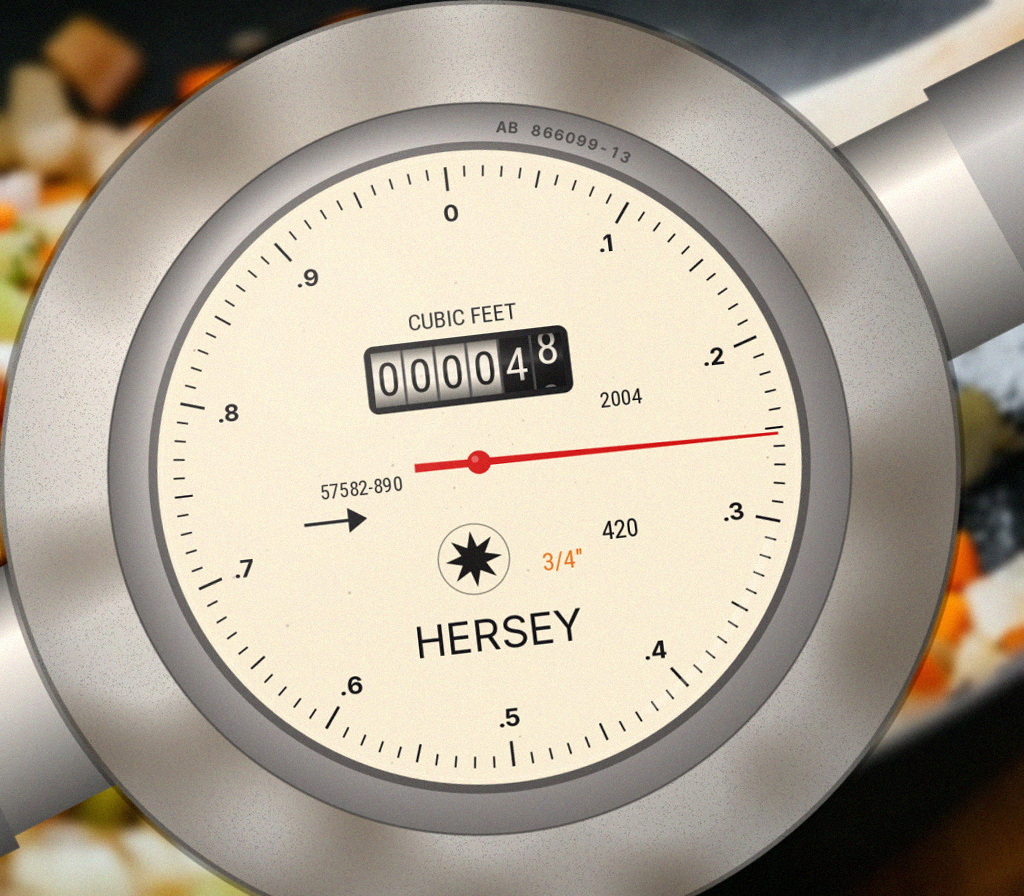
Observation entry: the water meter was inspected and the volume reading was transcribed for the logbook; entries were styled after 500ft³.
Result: 48.25ft³
